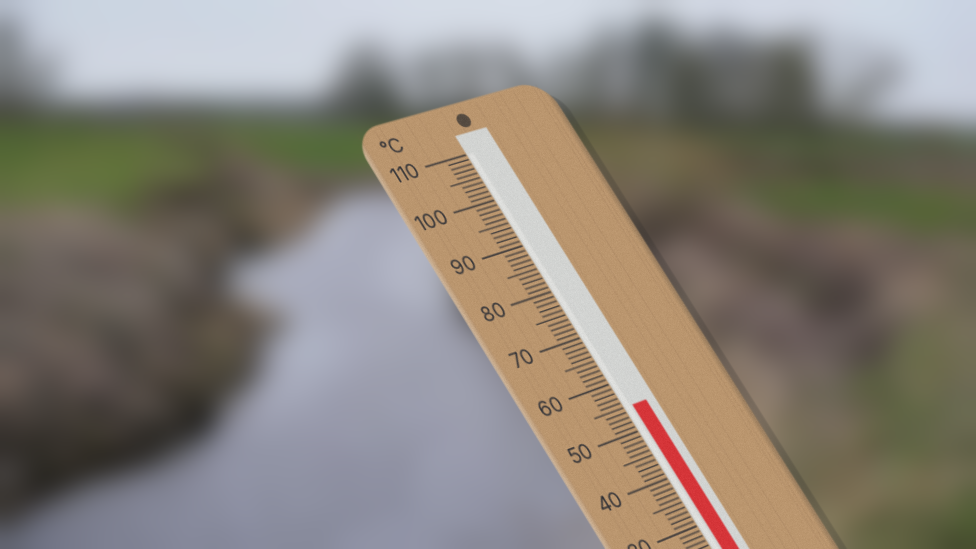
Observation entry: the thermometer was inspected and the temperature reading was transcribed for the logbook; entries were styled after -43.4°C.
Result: 55°C
